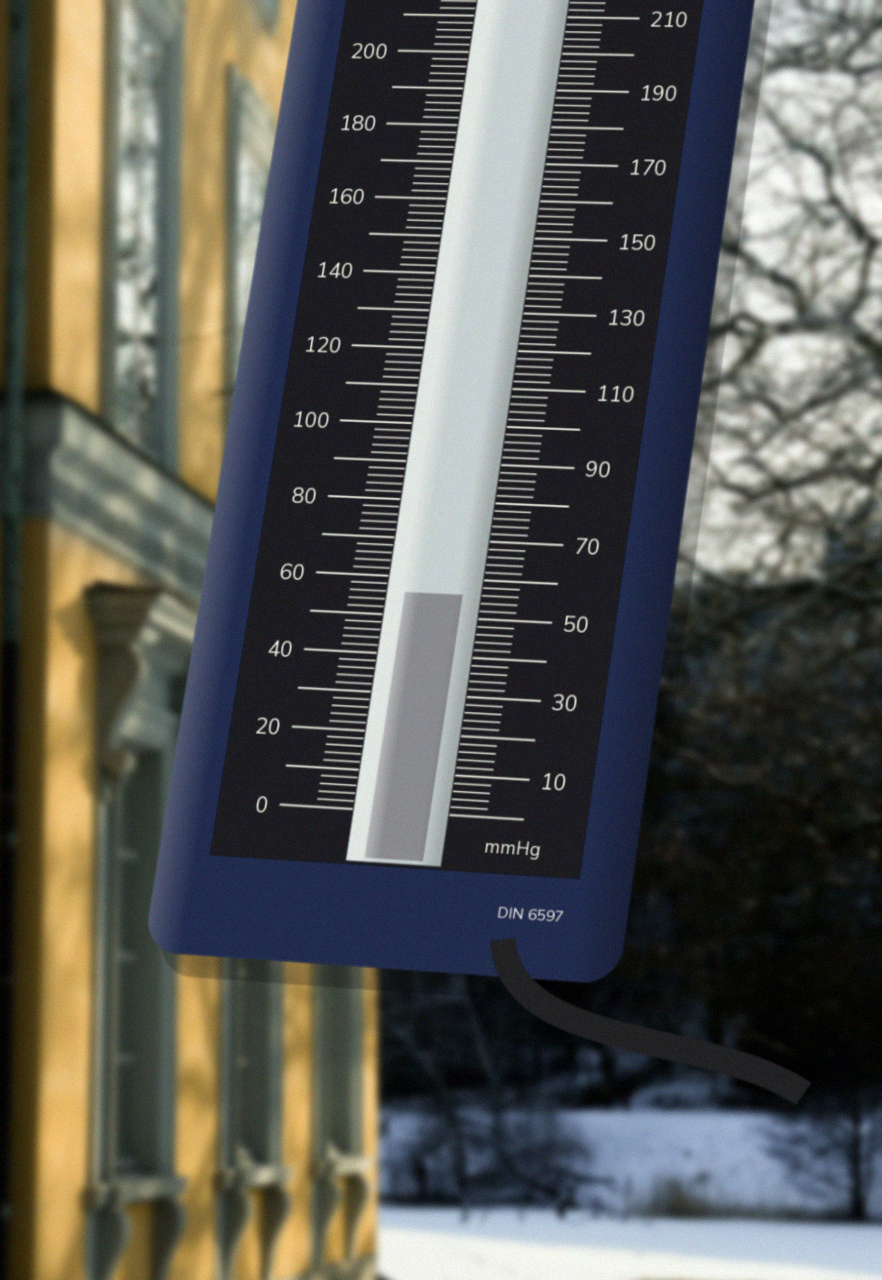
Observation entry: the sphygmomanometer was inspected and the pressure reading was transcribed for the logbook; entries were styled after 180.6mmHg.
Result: 56mmHg
